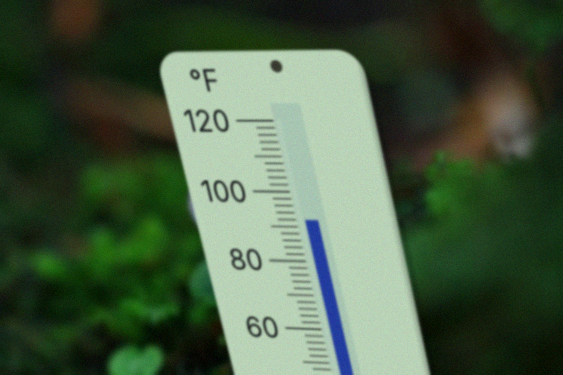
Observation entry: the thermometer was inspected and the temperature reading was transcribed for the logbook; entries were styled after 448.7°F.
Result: 92°F
